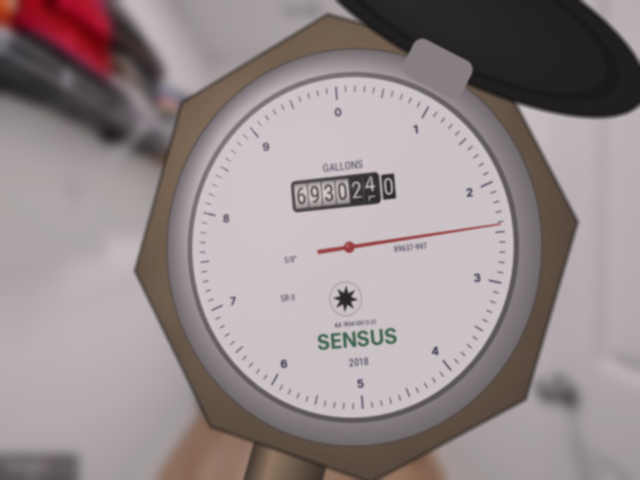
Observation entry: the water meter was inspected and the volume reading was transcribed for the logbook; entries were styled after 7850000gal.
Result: 6930242.4gal
